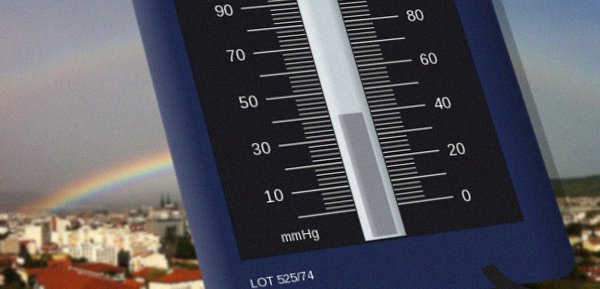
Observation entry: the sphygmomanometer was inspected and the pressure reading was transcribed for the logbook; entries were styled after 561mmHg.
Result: 40mmHg
